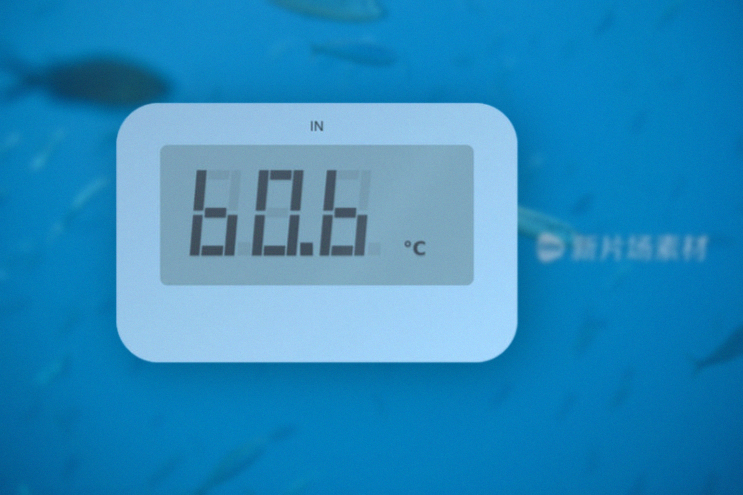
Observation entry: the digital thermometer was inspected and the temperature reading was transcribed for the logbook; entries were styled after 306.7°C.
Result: 60.6°C
